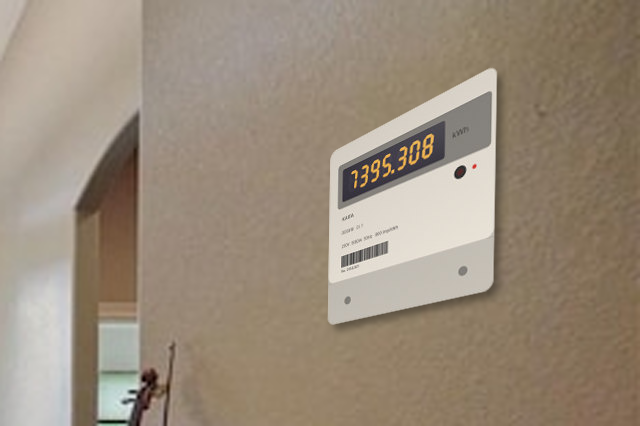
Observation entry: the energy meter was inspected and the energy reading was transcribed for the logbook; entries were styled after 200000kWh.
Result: 7395.308kWh
